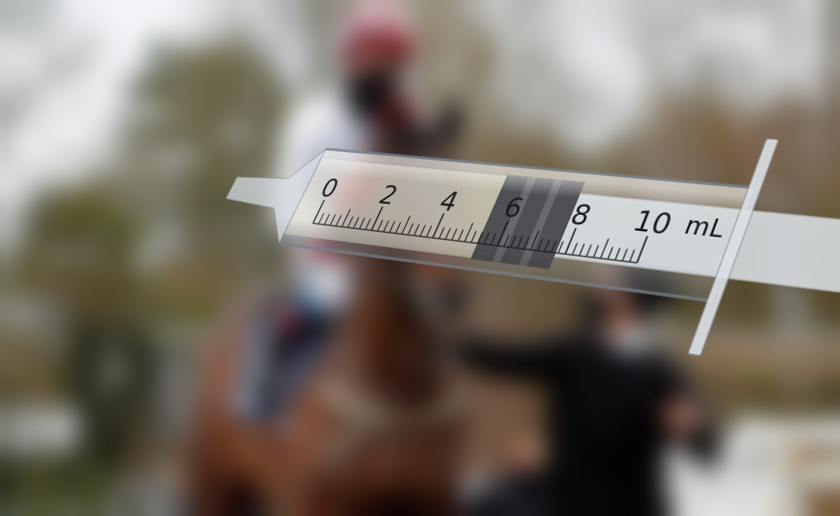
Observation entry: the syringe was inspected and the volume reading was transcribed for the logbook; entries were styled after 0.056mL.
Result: 5.4mL
